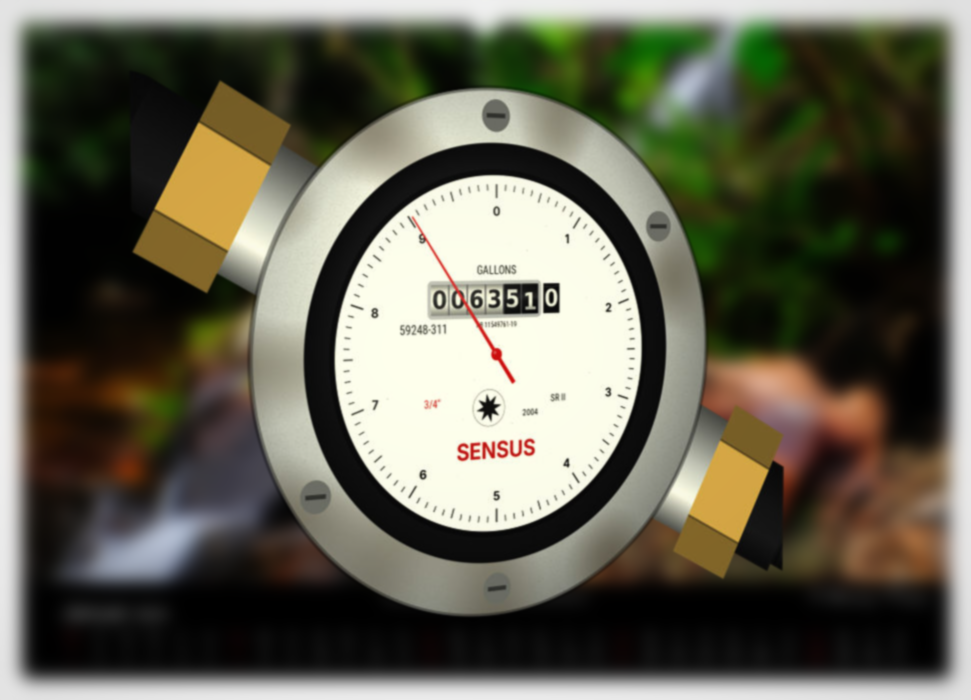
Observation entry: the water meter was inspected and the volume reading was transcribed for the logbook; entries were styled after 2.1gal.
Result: 63509.0gal
